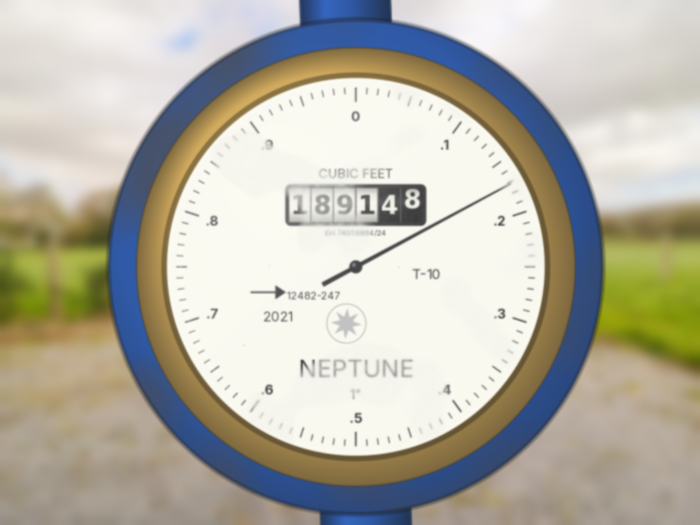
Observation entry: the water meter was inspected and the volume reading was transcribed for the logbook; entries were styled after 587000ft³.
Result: 189148.17ft³
